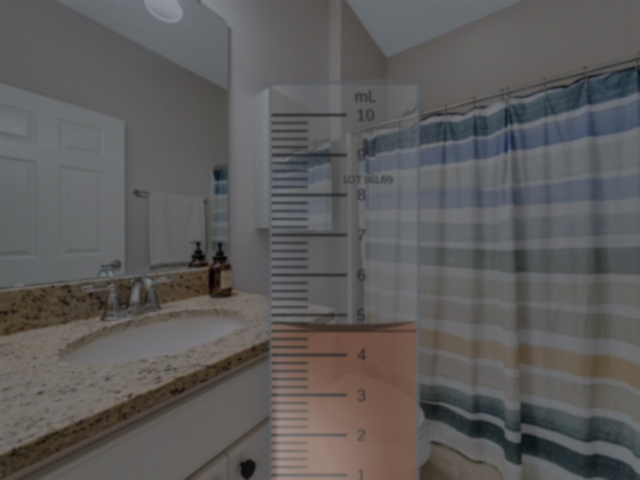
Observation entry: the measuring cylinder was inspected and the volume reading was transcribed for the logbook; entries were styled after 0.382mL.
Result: 4.6mL
